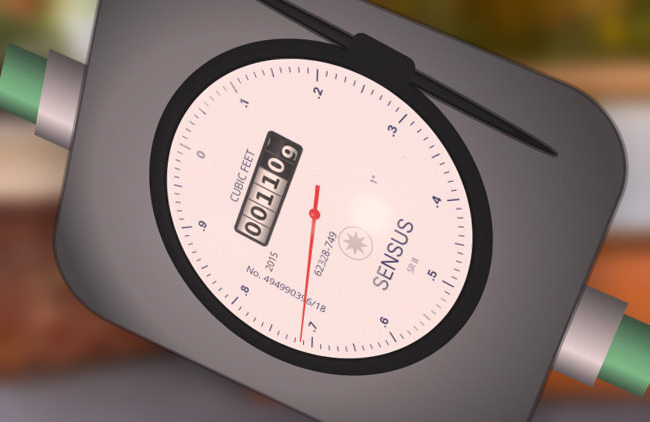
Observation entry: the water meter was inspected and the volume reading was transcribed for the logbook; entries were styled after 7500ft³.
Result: 1108.71ft³
